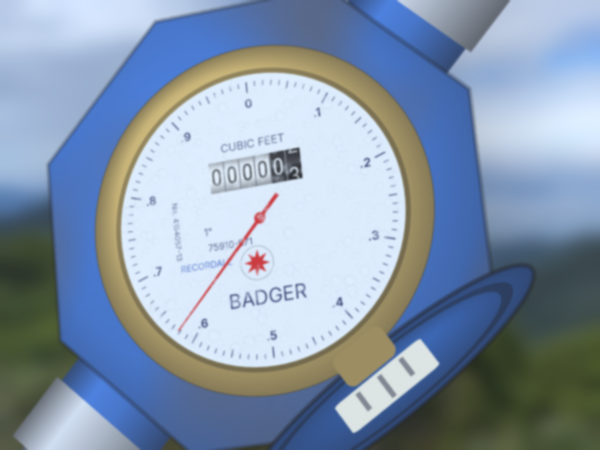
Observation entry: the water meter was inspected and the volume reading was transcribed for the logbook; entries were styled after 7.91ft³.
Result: 2.62ft³
